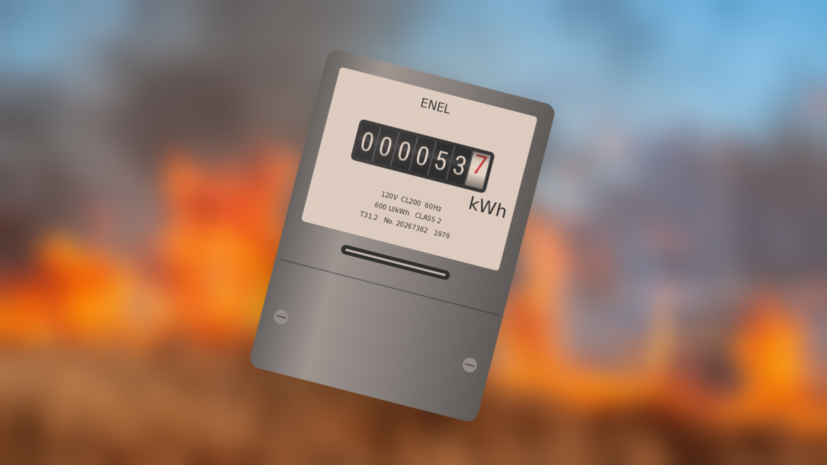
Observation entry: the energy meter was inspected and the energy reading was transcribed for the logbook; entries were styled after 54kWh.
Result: 53.7kWh
